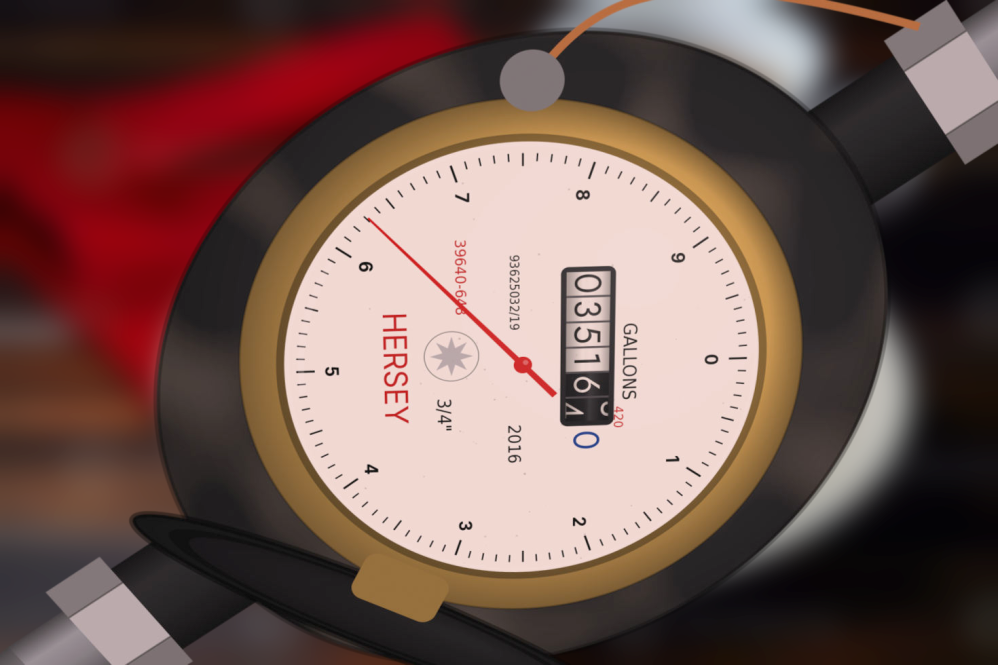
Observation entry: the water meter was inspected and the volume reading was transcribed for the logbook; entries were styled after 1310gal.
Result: 351636.3gal
